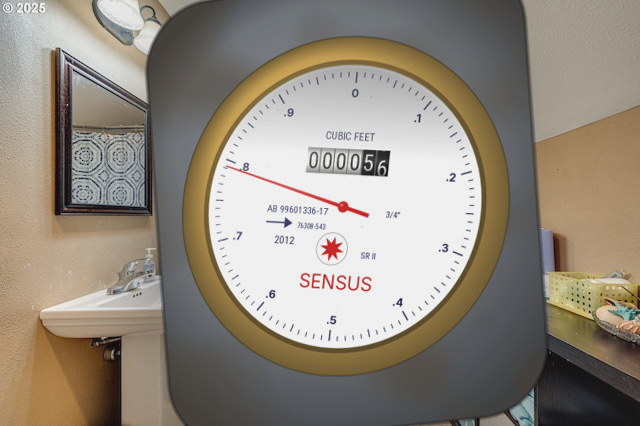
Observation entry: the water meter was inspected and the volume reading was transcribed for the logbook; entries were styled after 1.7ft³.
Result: 55.79ft³
